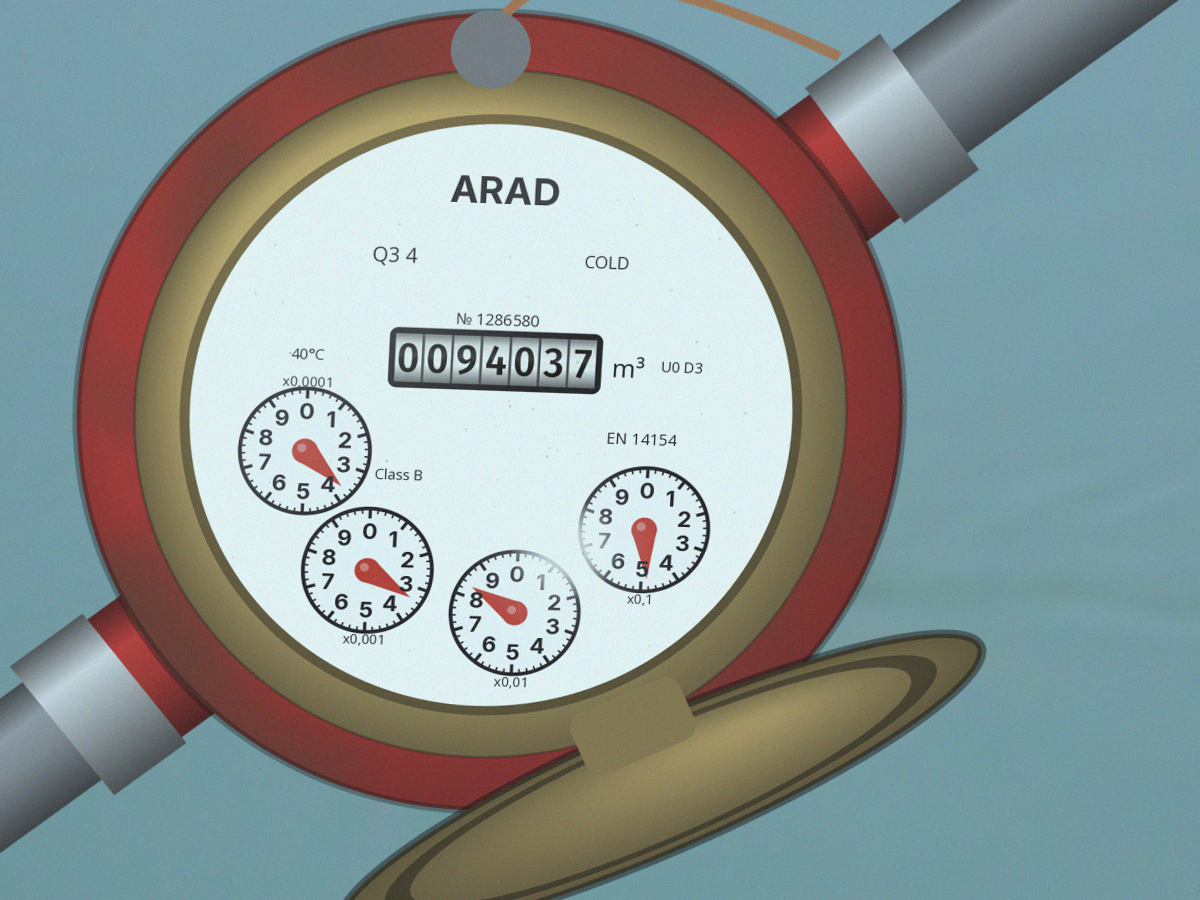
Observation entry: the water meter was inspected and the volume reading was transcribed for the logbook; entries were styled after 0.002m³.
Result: 94037.4833m³
